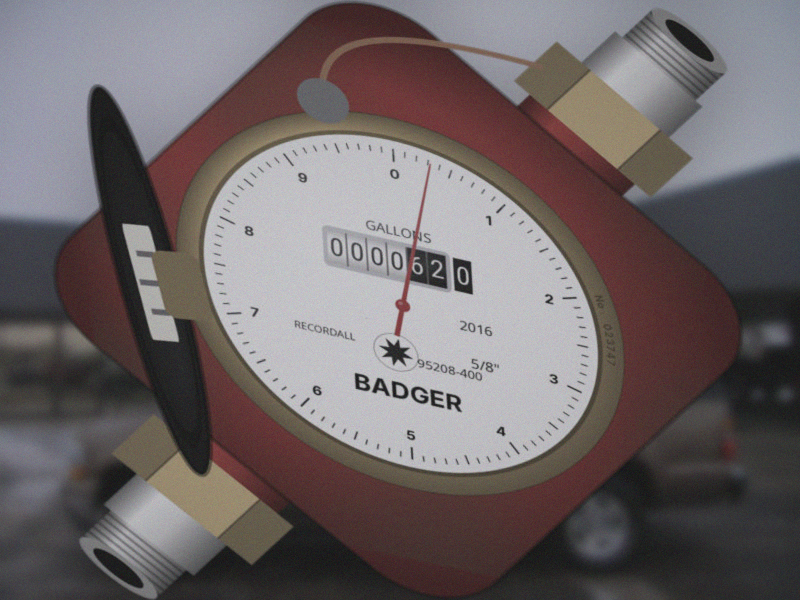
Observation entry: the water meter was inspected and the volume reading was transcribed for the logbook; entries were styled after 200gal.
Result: 620.3gal
